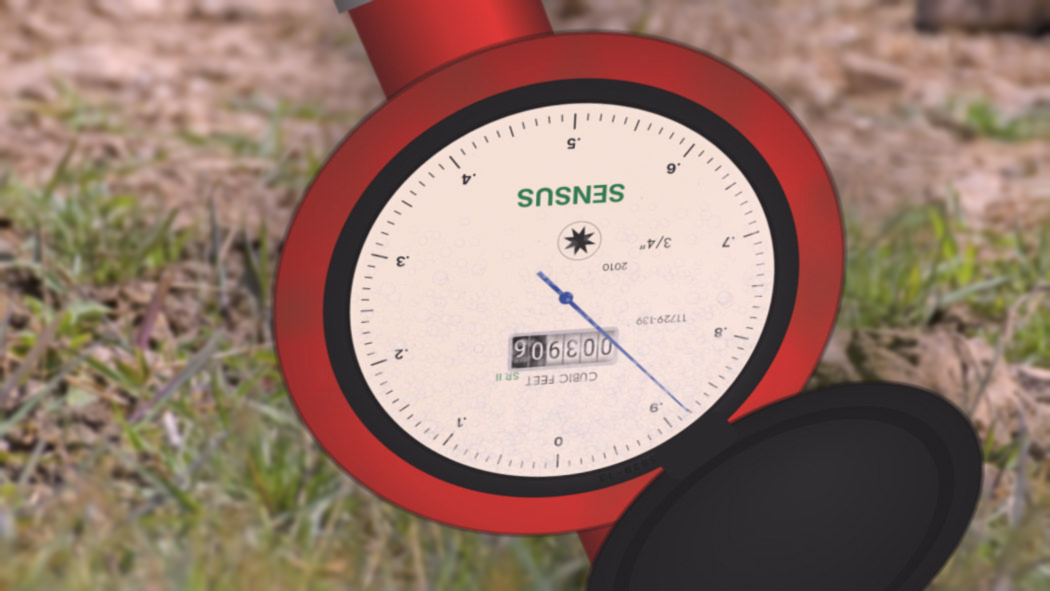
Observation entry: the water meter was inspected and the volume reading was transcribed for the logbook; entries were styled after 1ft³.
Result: 3905.88ft³
